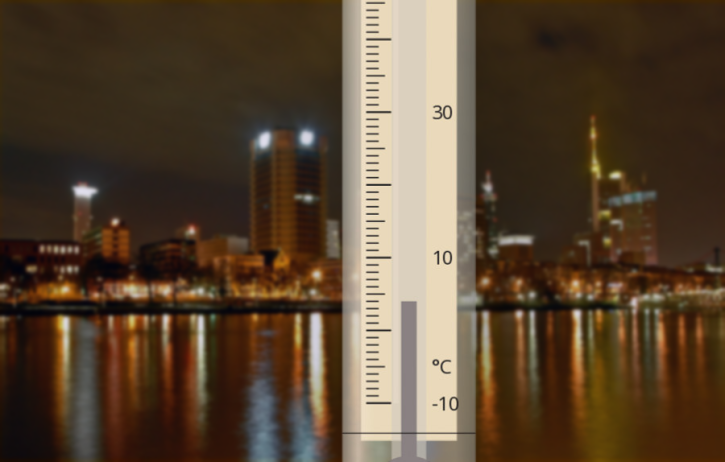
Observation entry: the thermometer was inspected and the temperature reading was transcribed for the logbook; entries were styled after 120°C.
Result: 4°C
